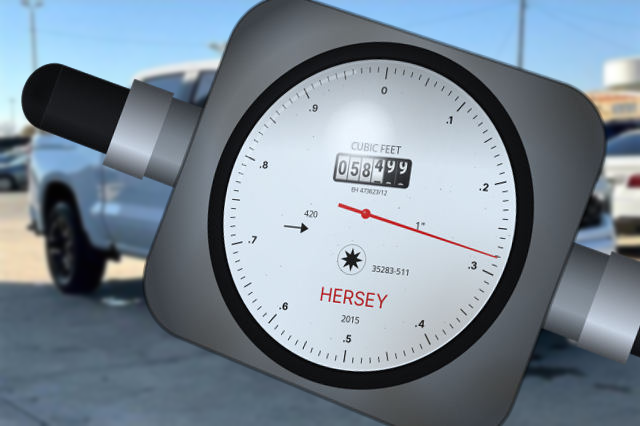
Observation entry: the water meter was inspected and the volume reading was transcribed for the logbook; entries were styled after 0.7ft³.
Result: 58499.28ft³
